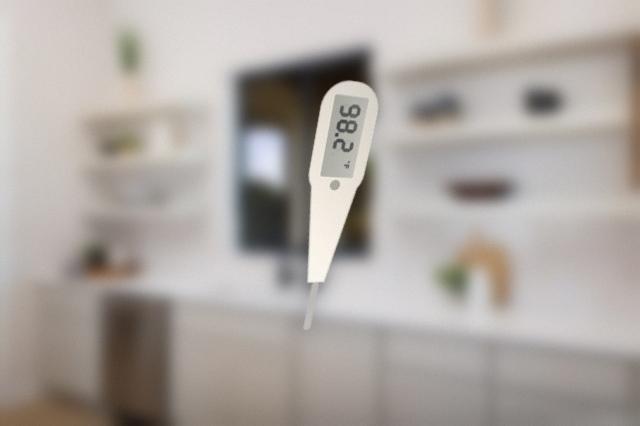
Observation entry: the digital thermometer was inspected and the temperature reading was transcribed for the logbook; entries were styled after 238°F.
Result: 98.2°F
